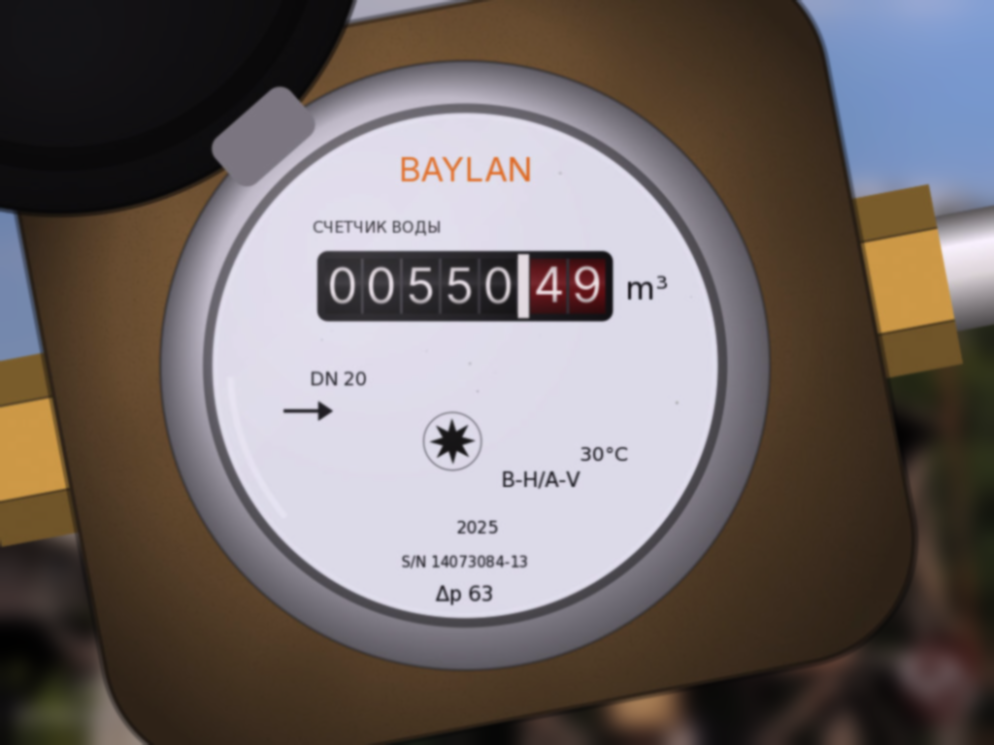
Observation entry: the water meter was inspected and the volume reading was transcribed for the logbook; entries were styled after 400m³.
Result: 550.49m³
